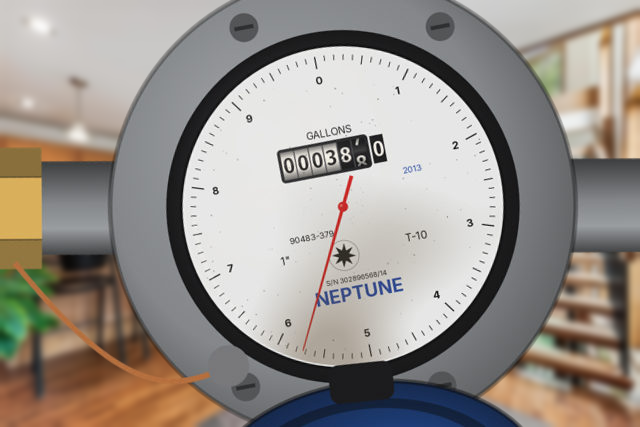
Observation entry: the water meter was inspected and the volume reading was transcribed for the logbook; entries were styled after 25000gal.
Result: 3875.7gal
